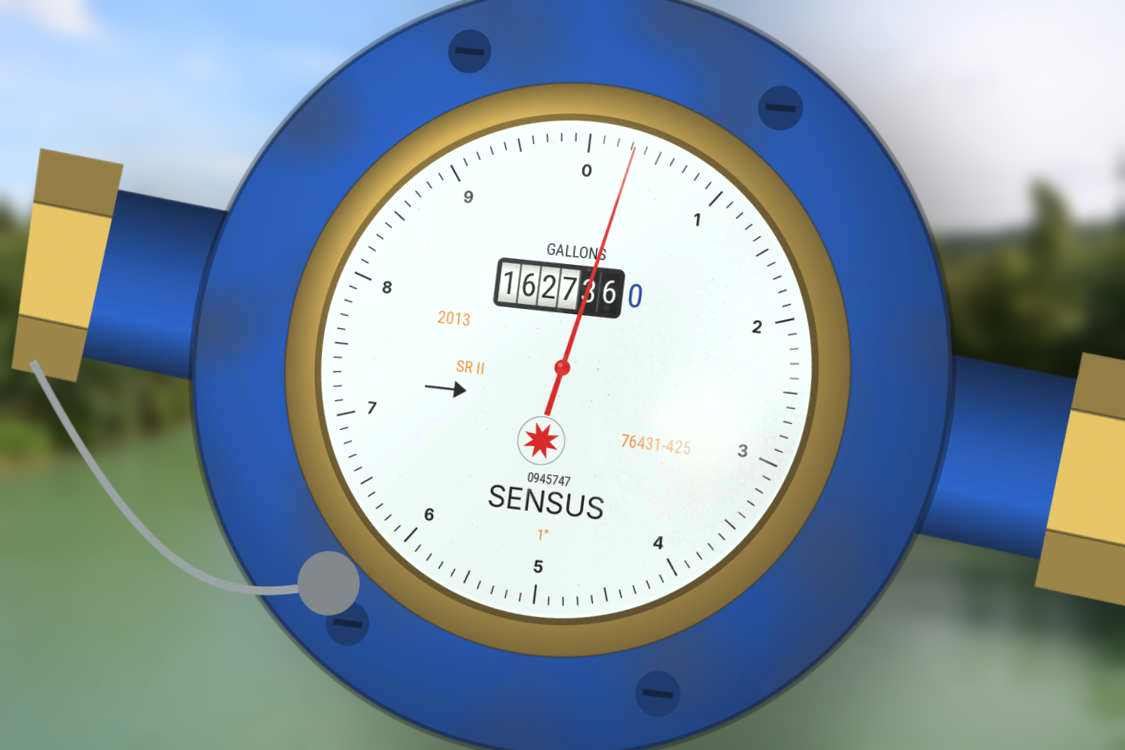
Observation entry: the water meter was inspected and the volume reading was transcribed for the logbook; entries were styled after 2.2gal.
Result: 1627360.3gal
